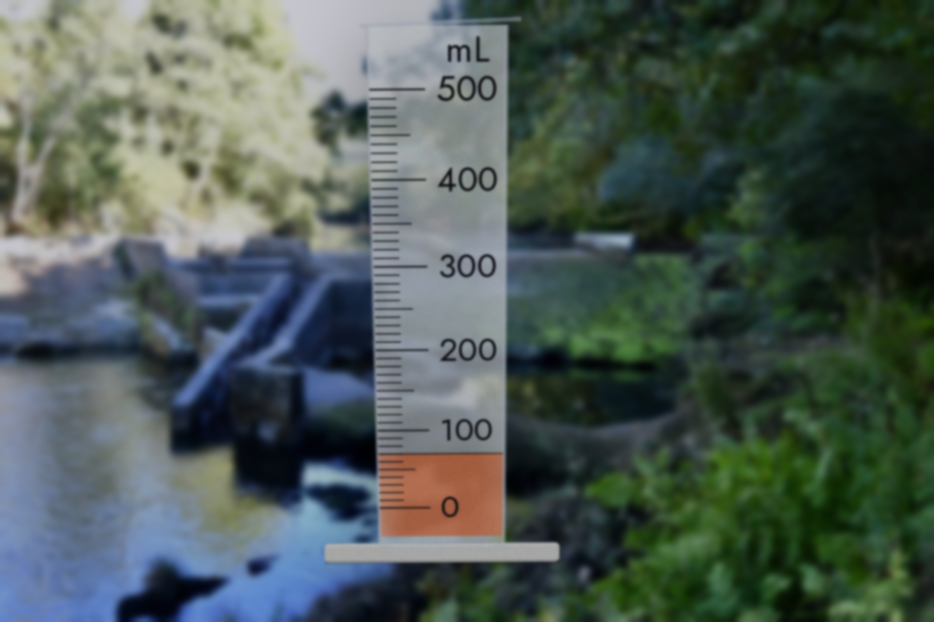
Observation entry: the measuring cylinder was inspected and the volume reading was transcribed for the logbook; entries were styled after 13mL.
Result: 70mL
